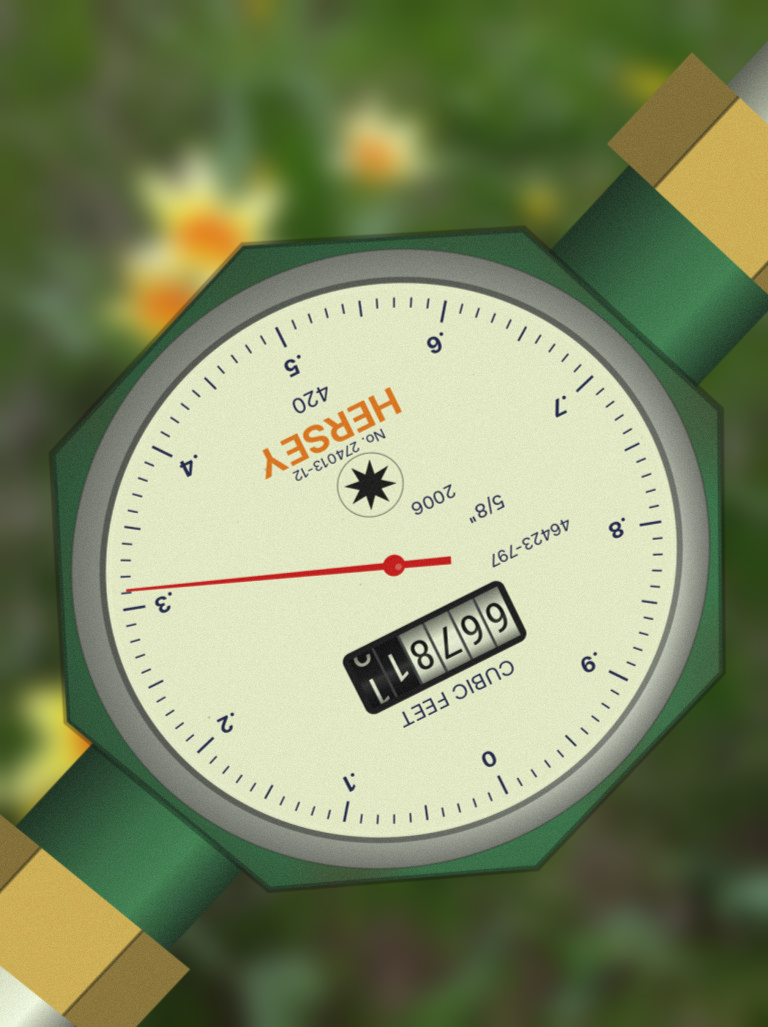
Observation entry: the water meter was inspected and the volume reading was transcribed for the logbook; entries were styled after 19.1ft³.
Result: 667811.31ft³
